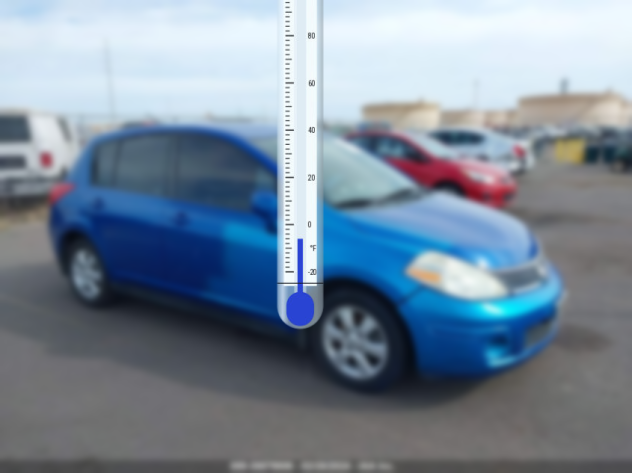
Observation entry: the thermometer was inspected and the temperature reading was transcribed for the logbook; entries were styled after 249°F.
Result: -6°F
